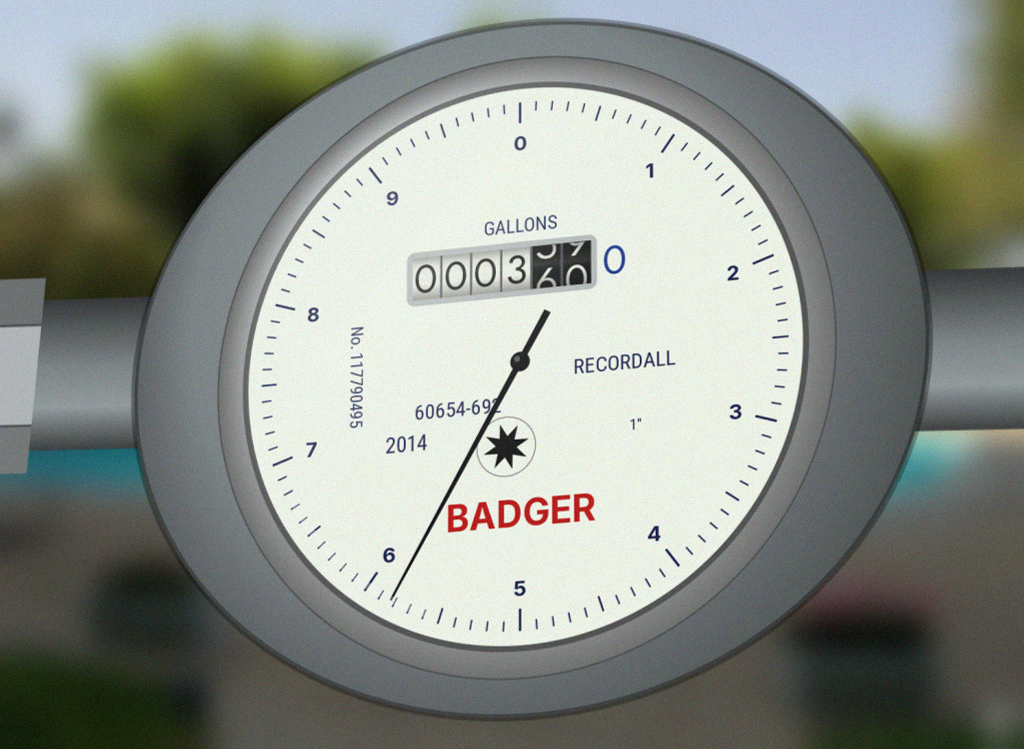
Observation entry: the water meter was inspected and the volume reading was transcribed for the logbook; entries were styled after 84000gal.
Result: 3595.8gal
